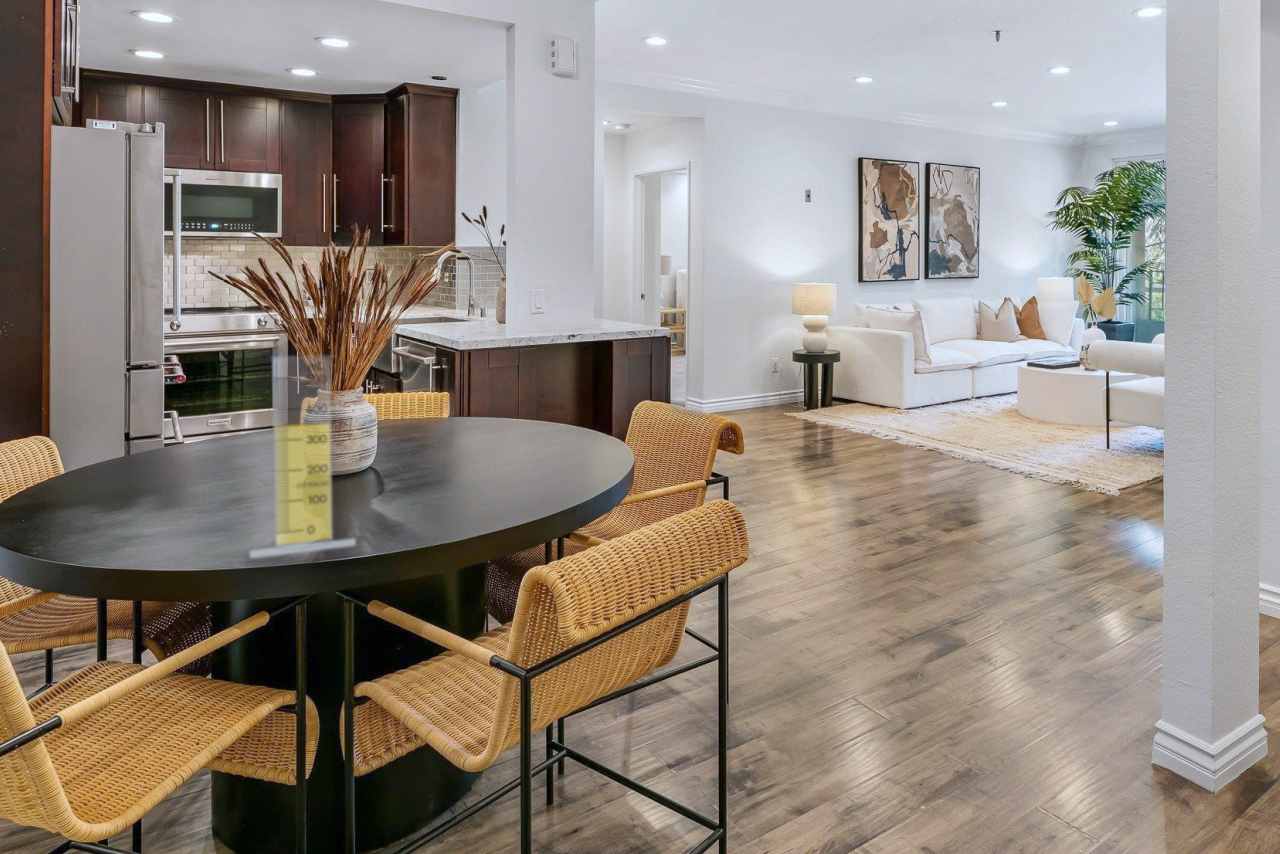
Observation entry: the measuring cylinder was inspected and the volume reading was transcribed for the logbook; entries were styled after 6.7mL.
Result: 350mL
